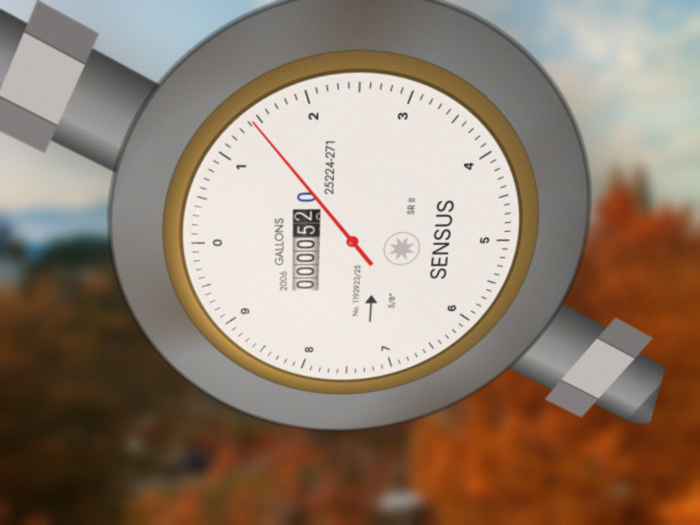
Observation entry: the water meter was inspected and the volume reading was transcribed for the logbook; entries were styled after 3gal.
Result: 521.4gal
